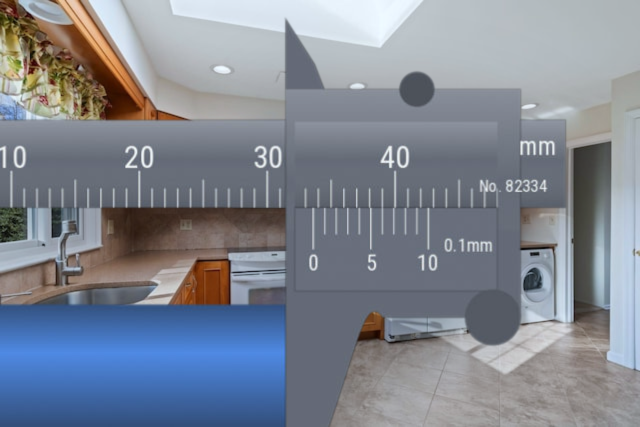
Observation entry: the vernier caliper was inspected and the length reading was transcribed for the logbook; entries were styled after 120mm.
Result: 33.6mm
